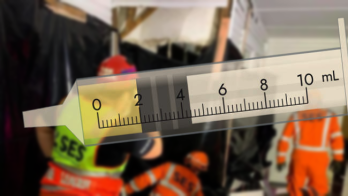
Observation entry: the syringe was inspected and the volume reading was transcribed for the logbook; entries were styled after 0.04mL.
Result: 2mL
